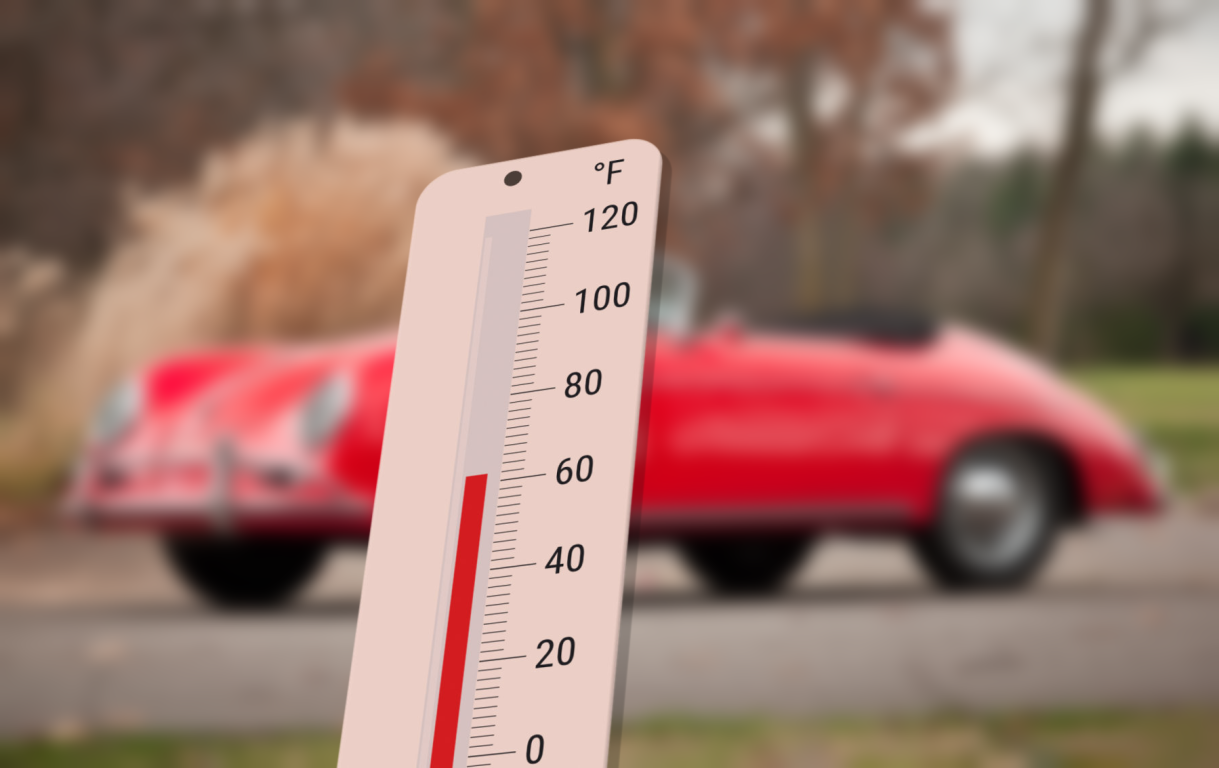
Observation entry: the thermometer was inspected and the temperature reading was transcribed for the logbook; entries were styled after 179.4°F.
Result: 62°F
